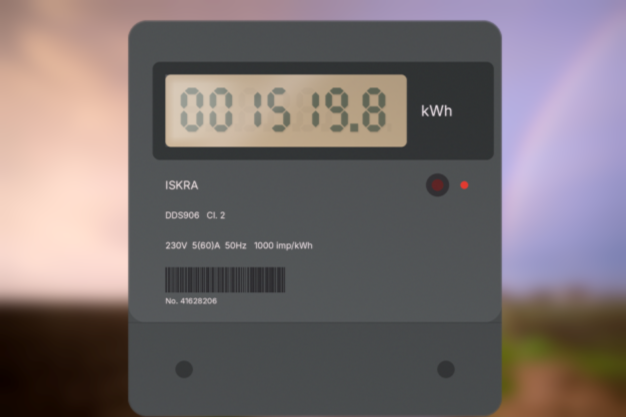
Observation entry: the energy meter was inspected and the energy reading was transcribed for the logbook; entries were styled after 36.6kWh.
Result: 1519.8kWh
